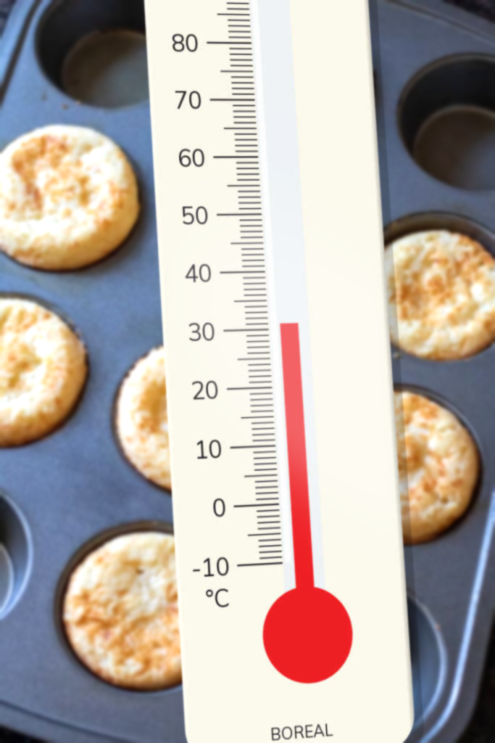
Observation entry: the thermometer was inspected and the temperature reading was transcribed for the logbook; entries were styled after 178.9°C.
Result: 31°C
